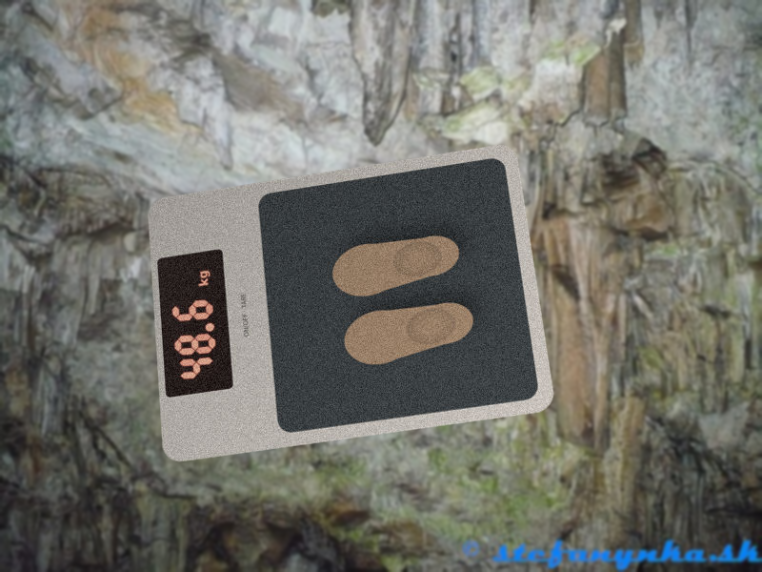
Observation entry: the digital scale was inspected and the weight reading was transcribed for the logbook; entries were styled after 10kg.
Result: 48.6kg
